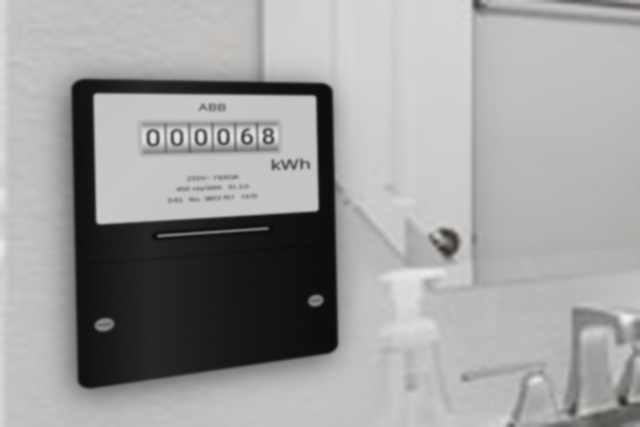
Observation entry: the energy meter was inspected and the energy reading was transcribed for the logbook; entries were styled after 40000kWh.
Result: 68kWh
